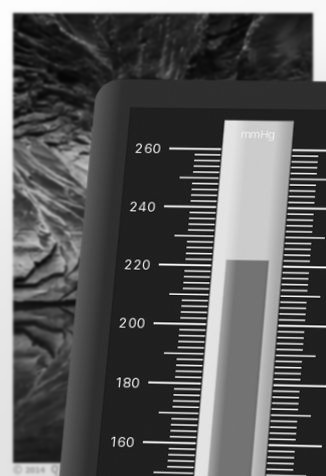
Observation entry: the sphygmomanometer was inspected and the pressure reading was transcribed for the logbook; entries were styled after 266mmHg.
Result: 222mmHg
